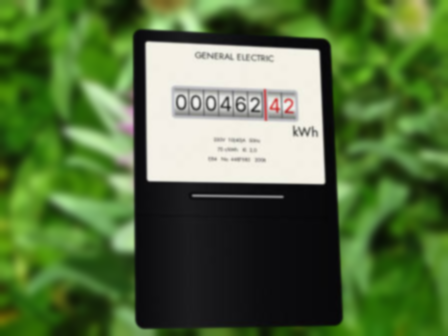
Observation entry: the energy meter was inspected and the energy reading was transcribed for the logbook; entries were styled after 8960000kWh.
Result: 462.42kWh
